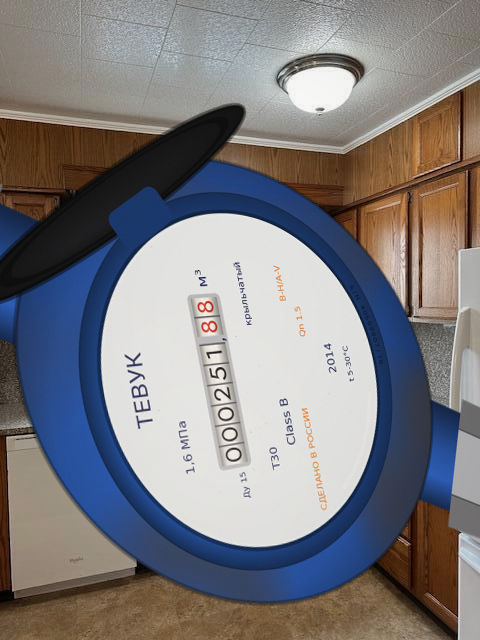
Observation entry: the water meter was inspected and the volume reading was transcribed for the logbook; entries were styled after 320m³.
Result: 251.88m³
